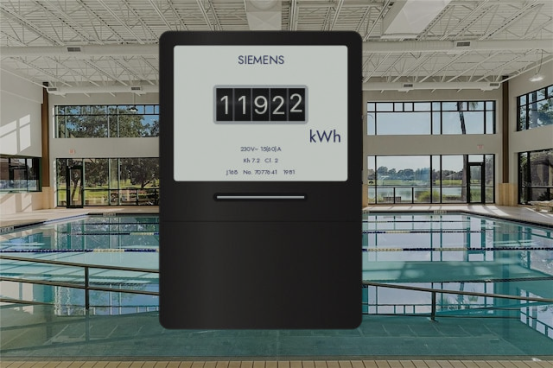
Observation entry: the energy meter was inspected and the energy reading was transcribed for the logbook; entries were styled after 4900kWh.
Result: 11922kWh
